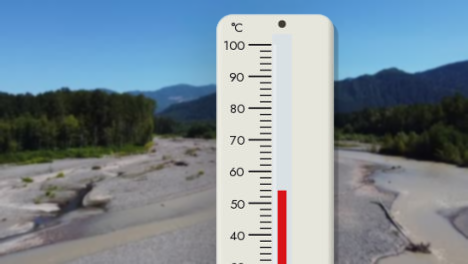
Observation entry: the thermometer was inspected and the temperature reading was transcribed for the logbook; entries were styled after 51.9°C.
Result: 54°C
